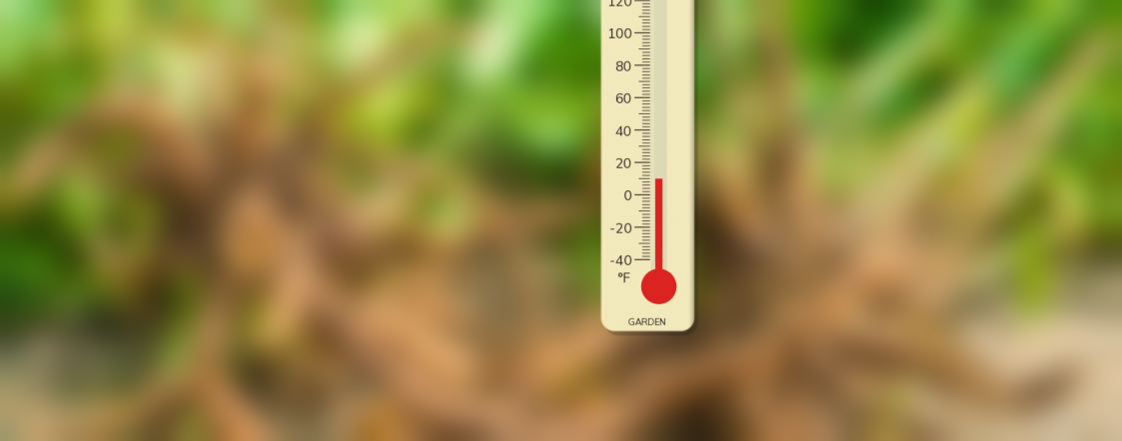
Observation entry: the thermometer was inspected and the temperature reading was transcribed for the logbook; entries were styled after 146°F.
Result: 10°F
